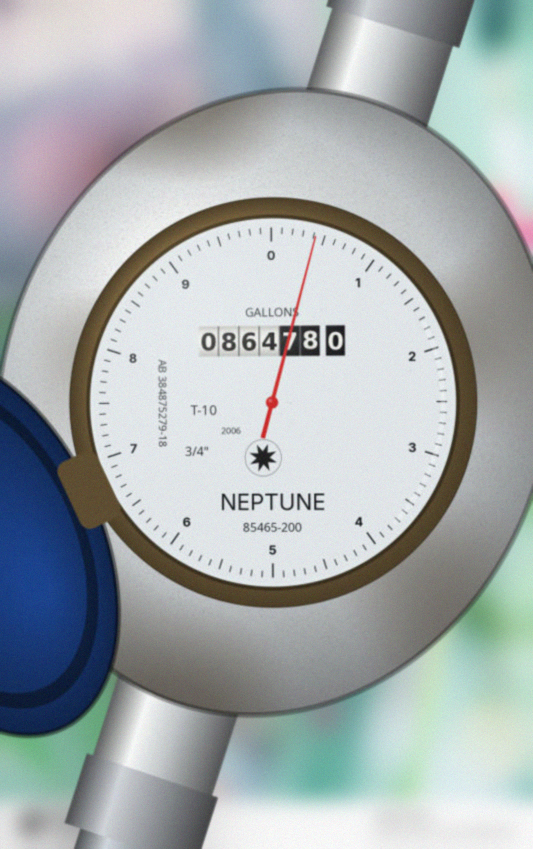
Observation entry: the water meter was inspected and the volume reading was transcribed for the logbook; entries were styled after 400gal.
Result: 864780.4gal
